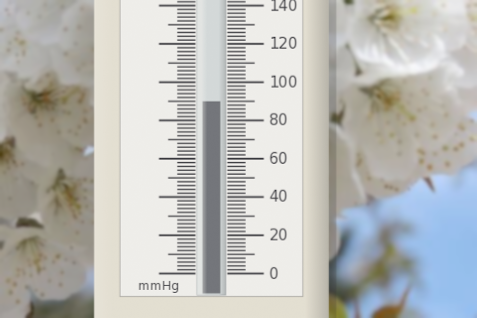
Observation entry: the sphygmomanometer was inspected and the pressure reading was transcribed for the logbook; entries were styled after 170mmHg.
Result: 90mmHg
